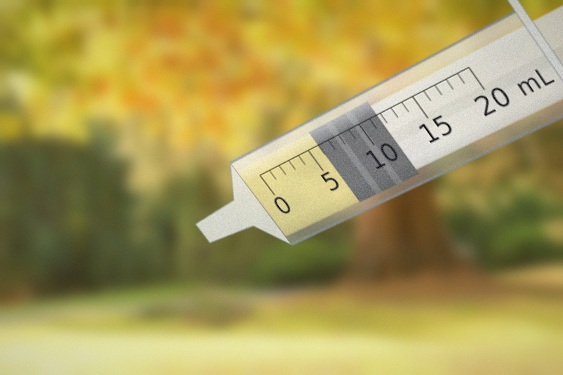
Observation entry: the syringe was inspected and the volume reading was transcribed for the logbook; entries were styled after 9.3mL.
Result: 6mL
